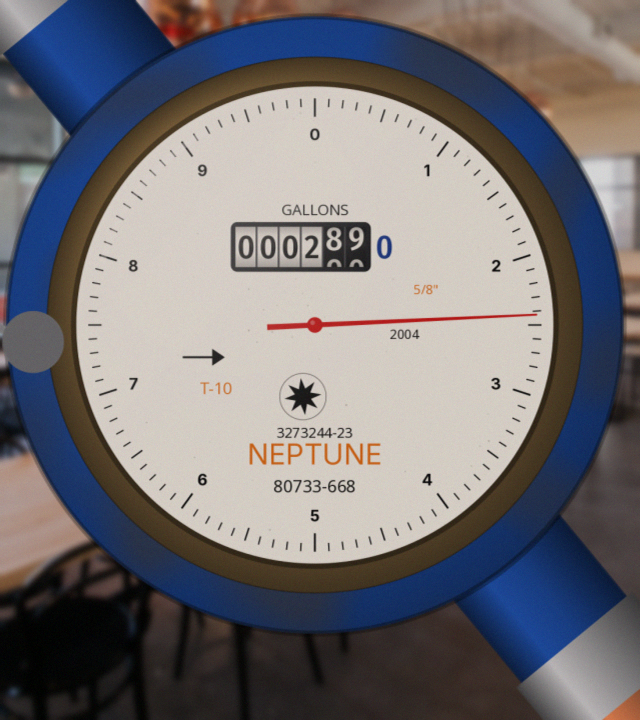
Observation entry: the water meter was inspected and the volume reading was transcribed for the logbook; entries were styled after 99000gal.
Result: 2892.4gal
